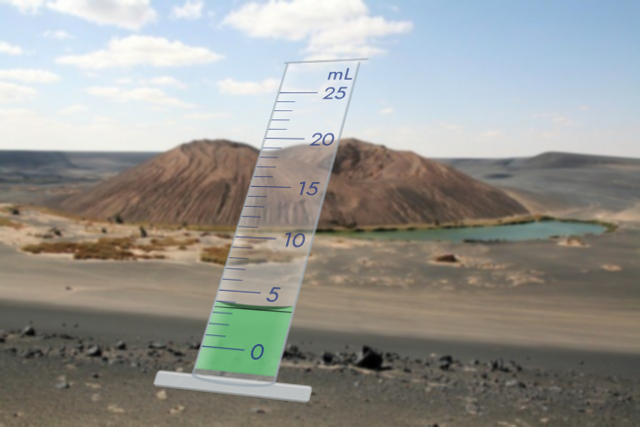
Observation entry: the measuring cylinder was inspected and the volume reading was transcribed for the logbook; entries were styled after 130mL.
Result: 3.5mL
